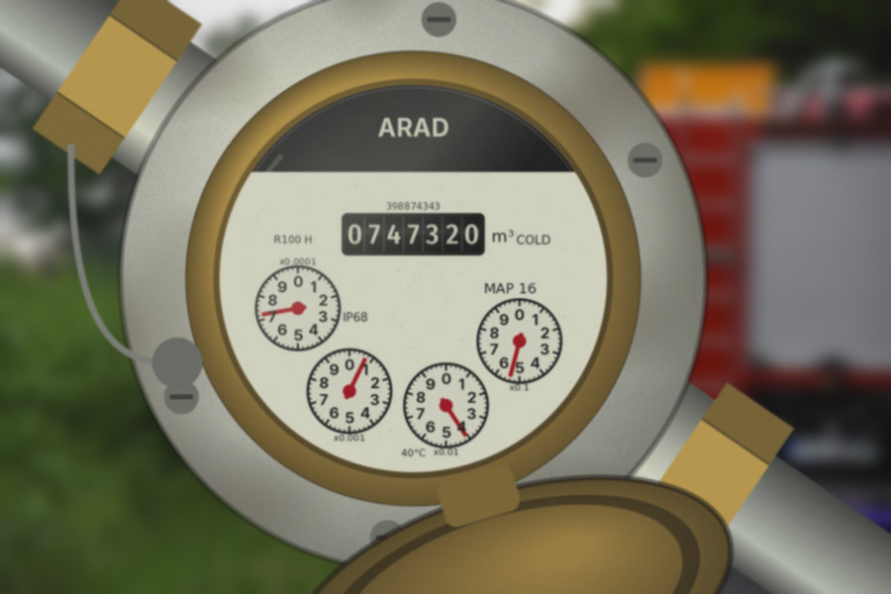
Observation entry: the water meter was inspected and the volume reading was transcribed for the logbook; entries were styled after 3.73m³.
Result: 747320.5407m³
